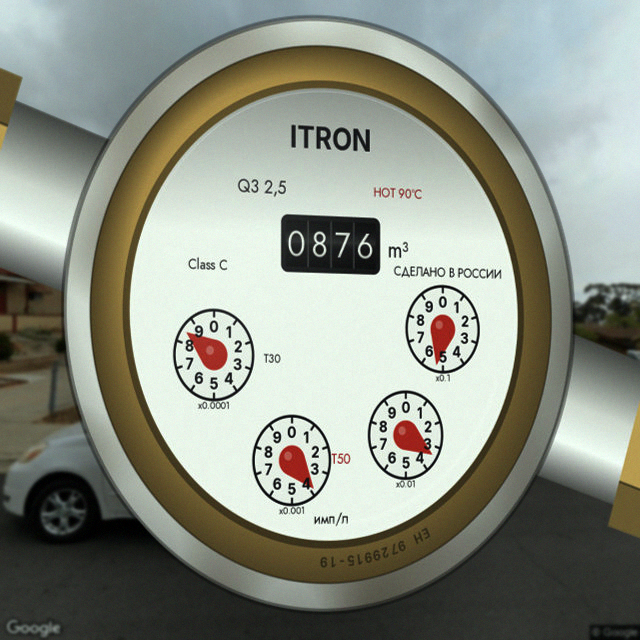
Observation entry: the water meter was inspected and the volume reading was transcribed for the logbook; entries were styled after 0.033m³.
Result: 876.5338m³
